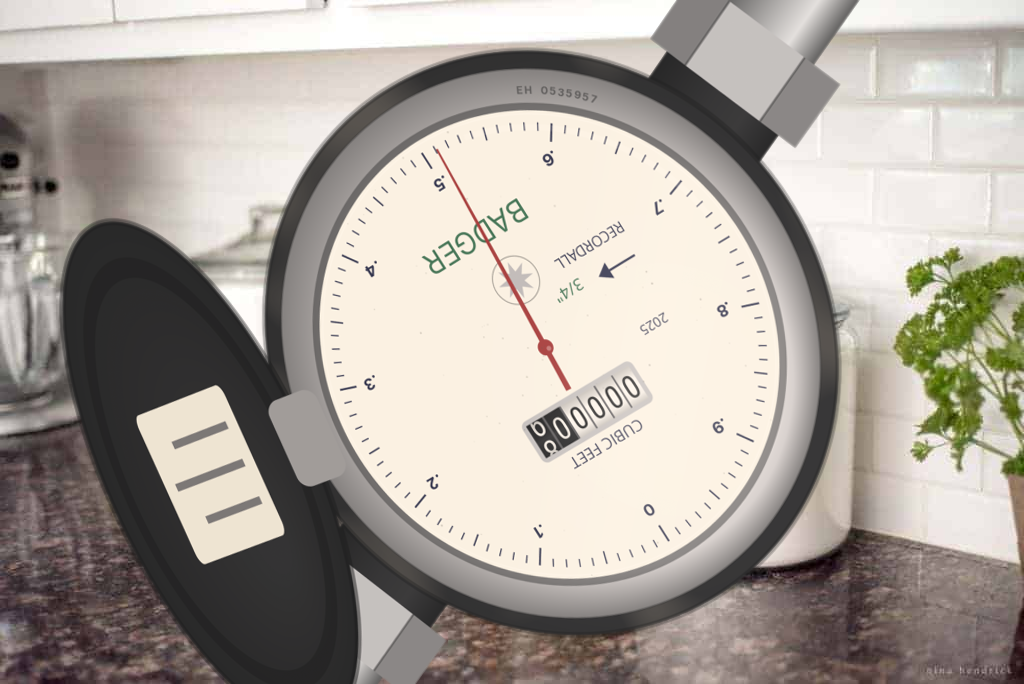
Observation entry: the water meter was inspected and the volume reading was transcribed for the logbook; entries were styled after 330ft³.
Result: 8.51ft³
